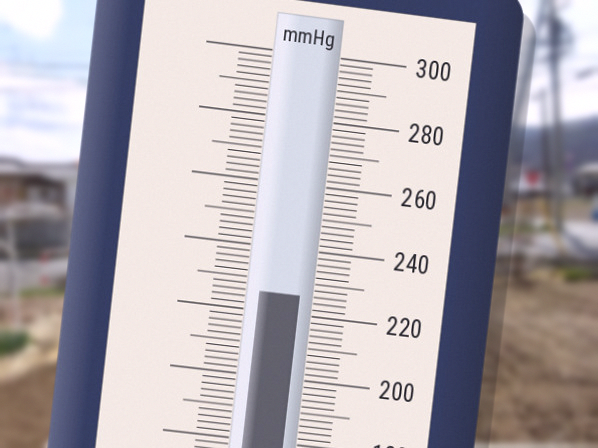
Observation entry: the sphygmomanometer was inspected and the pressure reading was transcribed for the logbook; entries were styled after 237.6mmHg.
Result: 226mmHg
